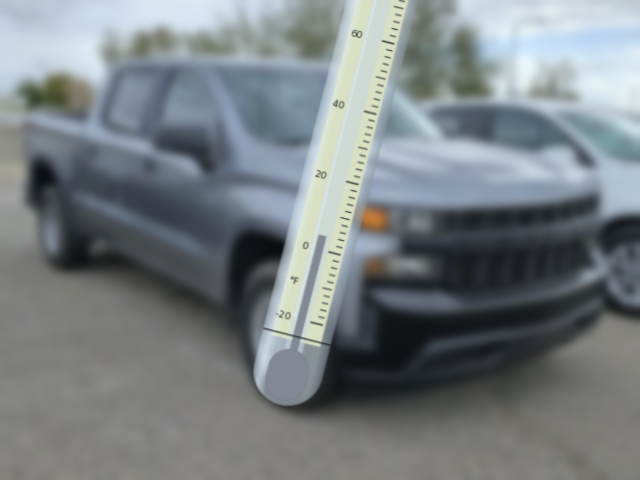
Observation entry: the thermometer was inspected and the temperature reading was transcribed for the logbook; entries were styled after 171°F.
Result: 4°F
